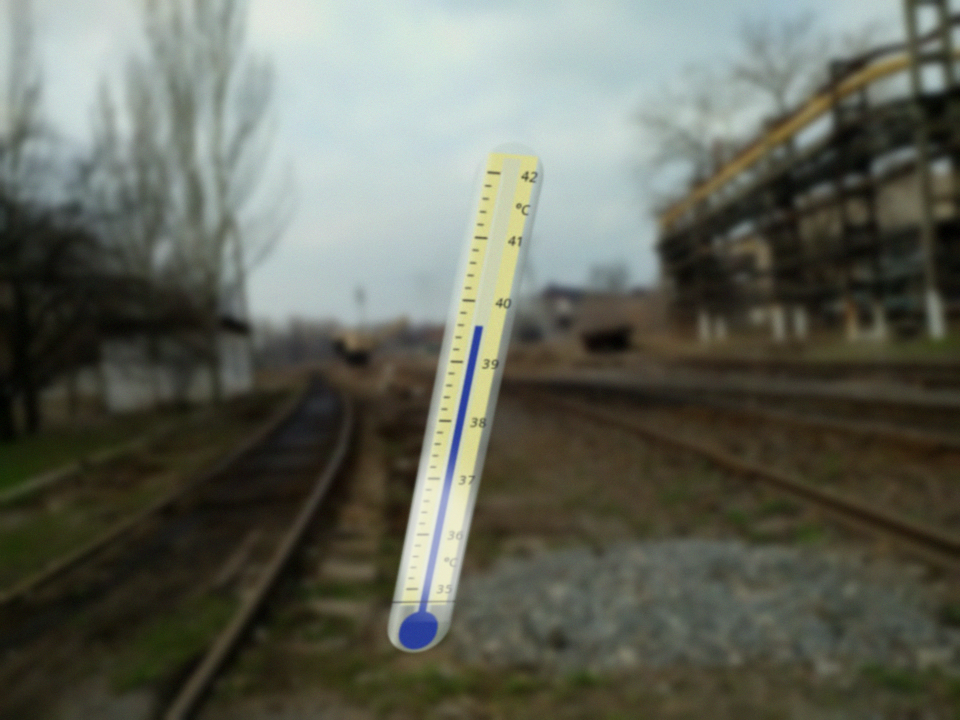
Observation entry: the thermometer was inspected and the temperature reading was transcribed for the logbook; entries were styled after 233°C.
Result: 39.6°C
